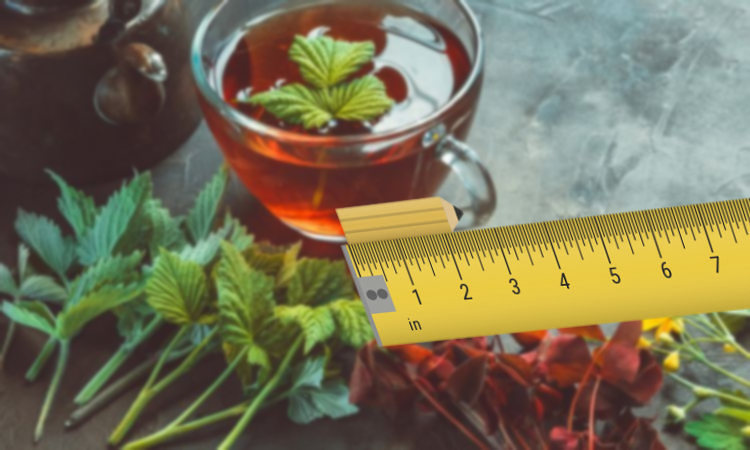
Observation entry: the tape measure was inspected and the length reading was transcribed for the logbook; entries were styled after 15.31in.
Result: 2.5in
